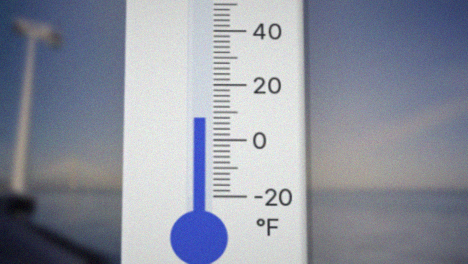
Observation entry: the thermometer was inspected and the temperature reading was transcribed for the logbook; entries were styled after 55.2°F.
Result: 8°F
